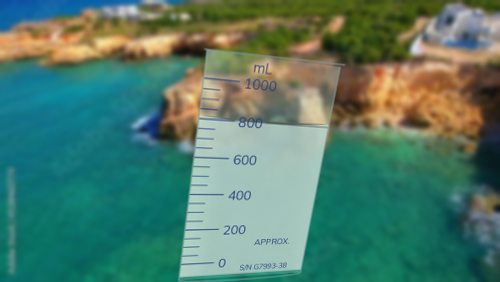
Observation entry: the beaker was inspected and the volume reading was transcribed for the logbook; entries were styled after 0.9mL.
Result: 800mL
